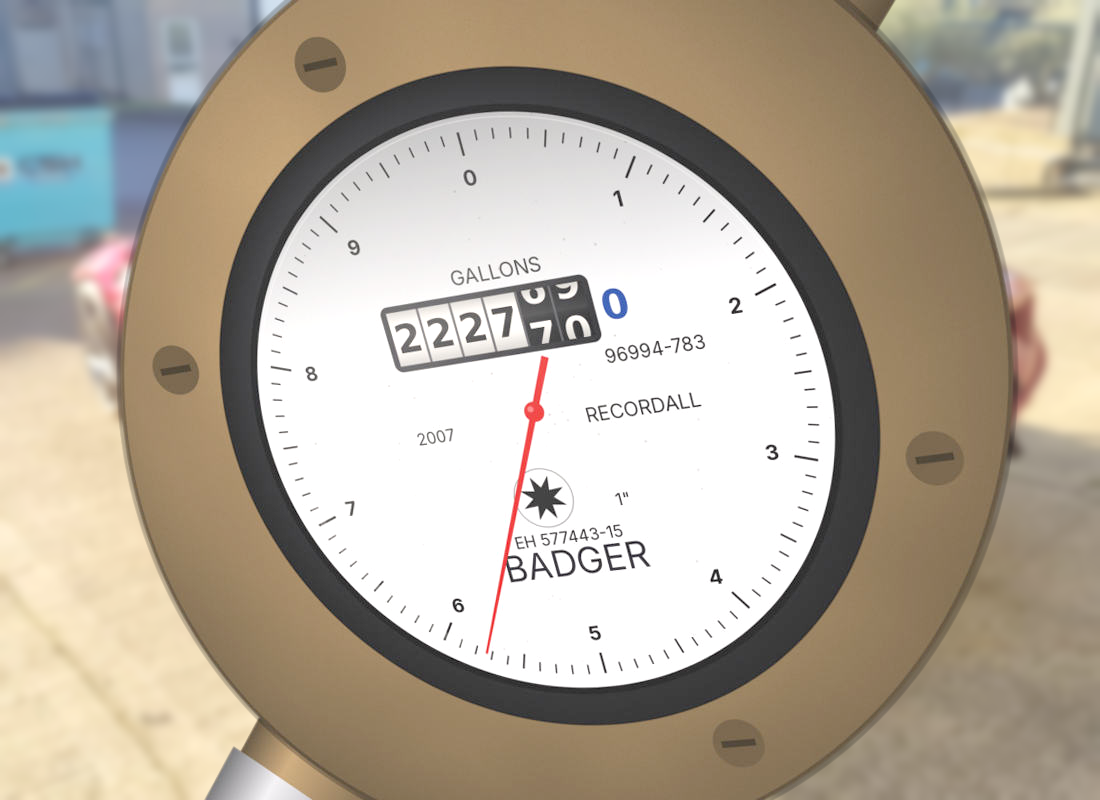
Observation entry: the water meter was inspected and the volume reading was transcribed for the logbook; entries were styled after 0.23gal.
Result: 2227695.7gal
